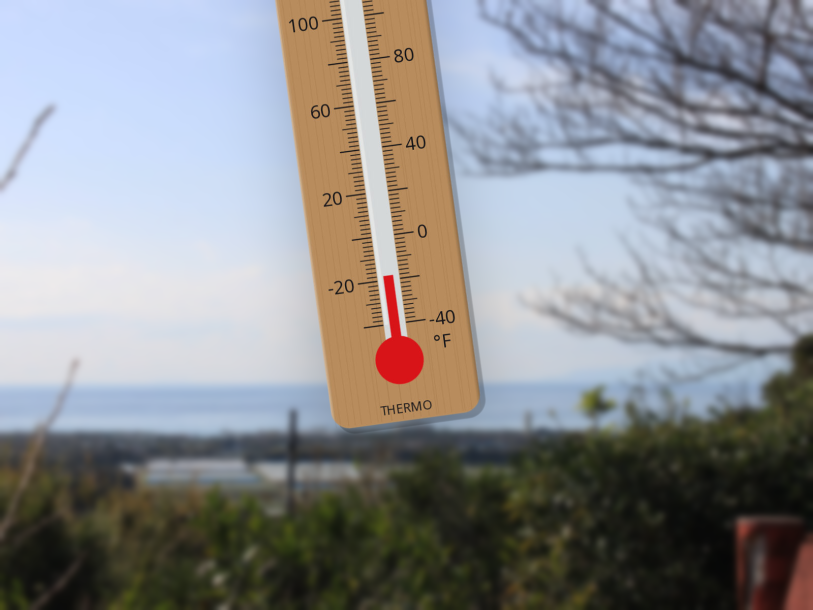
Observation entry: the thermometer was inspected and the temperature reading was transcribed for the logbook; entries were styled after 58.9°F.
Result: -18°F
